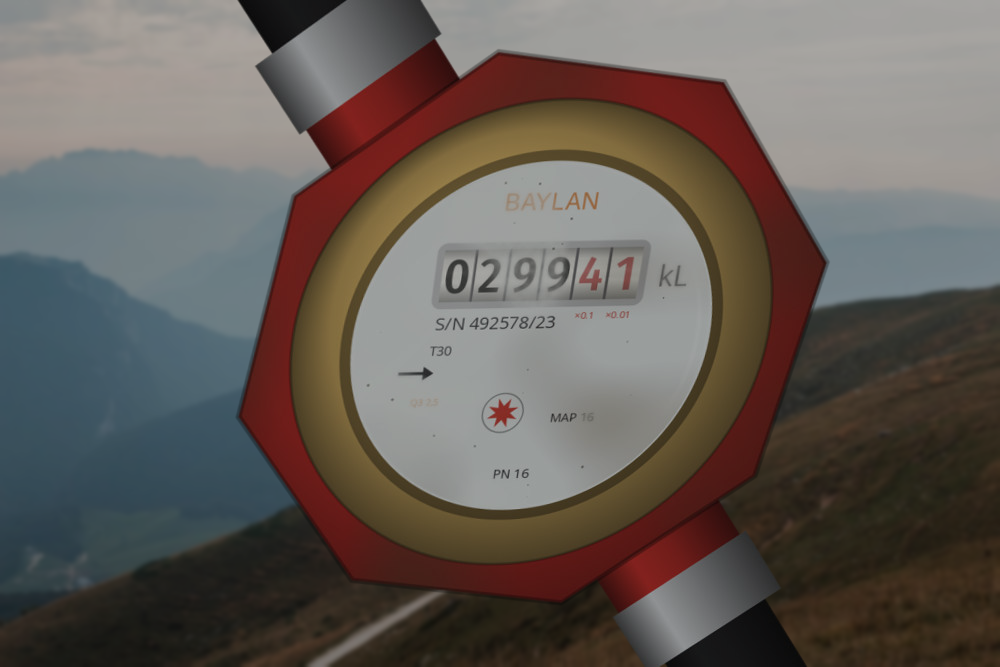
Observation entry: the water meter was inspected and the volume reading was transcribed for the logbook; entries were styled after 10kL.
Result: 299.41kL
